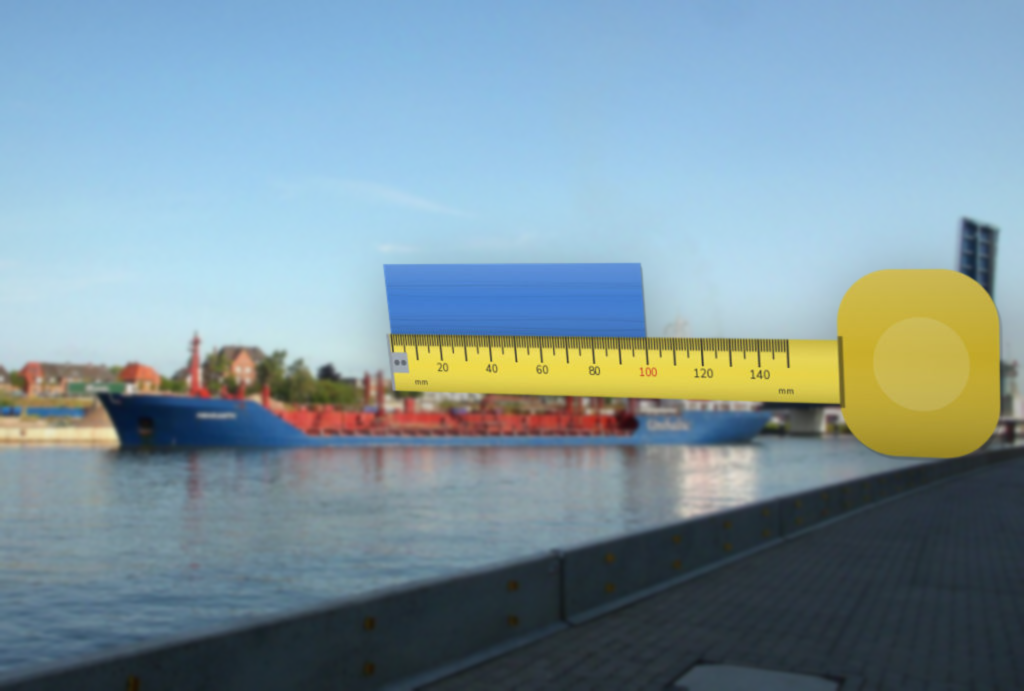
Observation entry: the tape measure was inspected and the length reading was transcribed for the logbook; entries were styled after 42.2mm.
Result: 100mm
